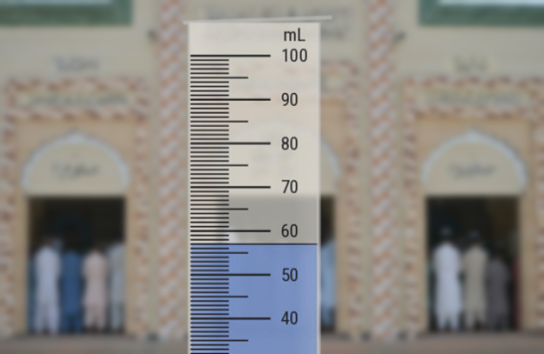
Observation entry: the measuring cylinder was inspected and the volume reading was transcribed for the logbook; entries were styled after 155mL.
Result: 57mL
